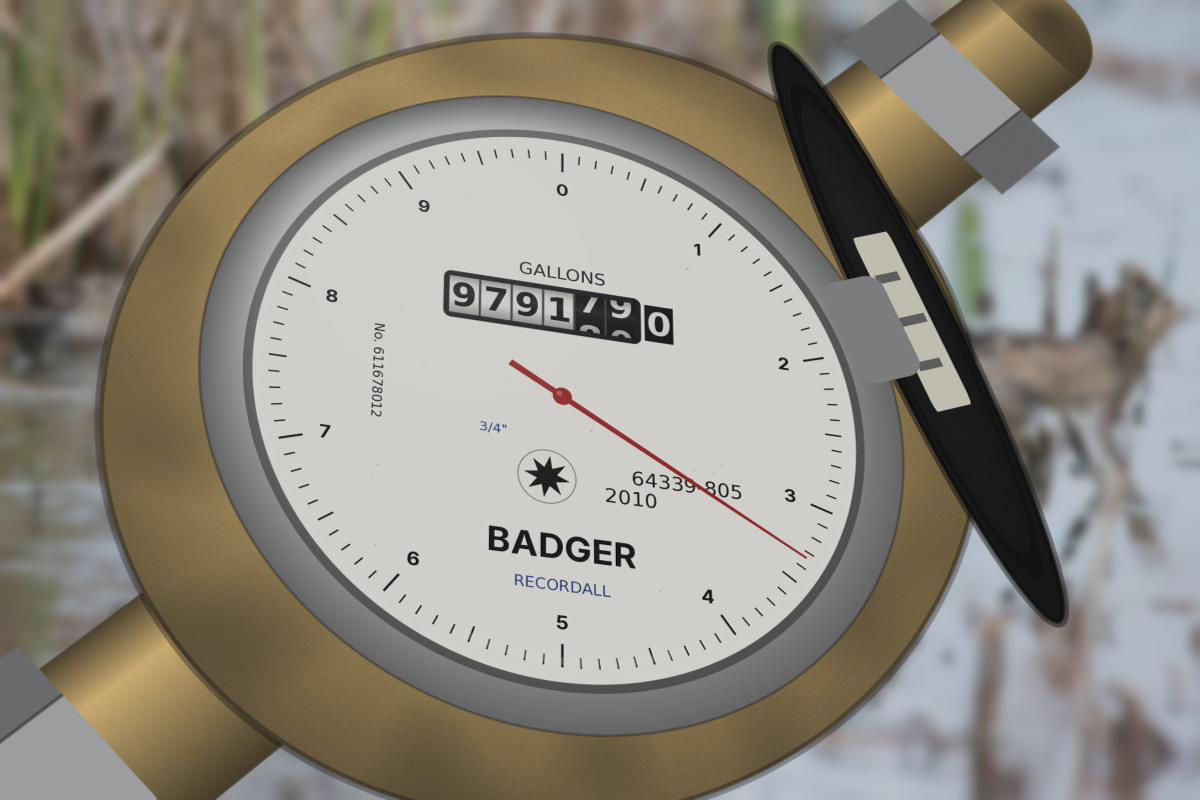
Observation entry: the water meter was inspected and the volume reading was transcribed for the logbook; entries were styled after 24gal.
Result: 9791793.3gal
